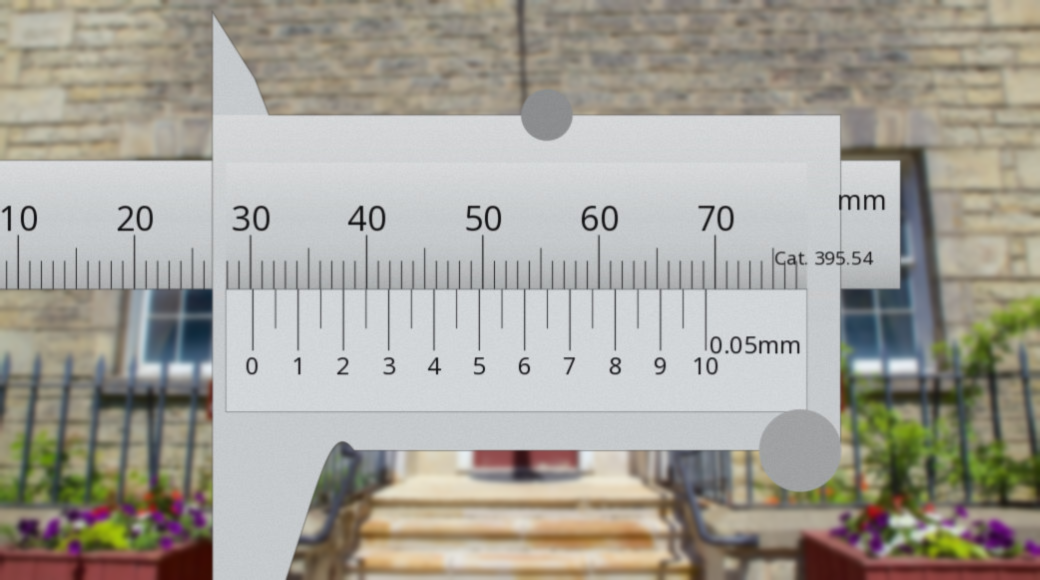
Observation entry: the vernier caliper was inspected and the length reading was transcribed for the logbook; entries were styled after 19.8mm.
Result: 30.2mm
